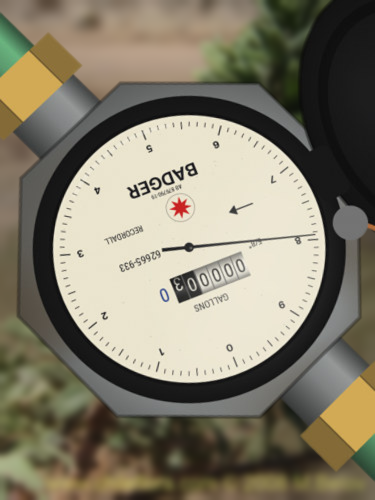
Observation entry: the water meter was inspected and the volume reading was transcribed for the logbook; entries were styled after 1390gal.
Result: 27.9gal
